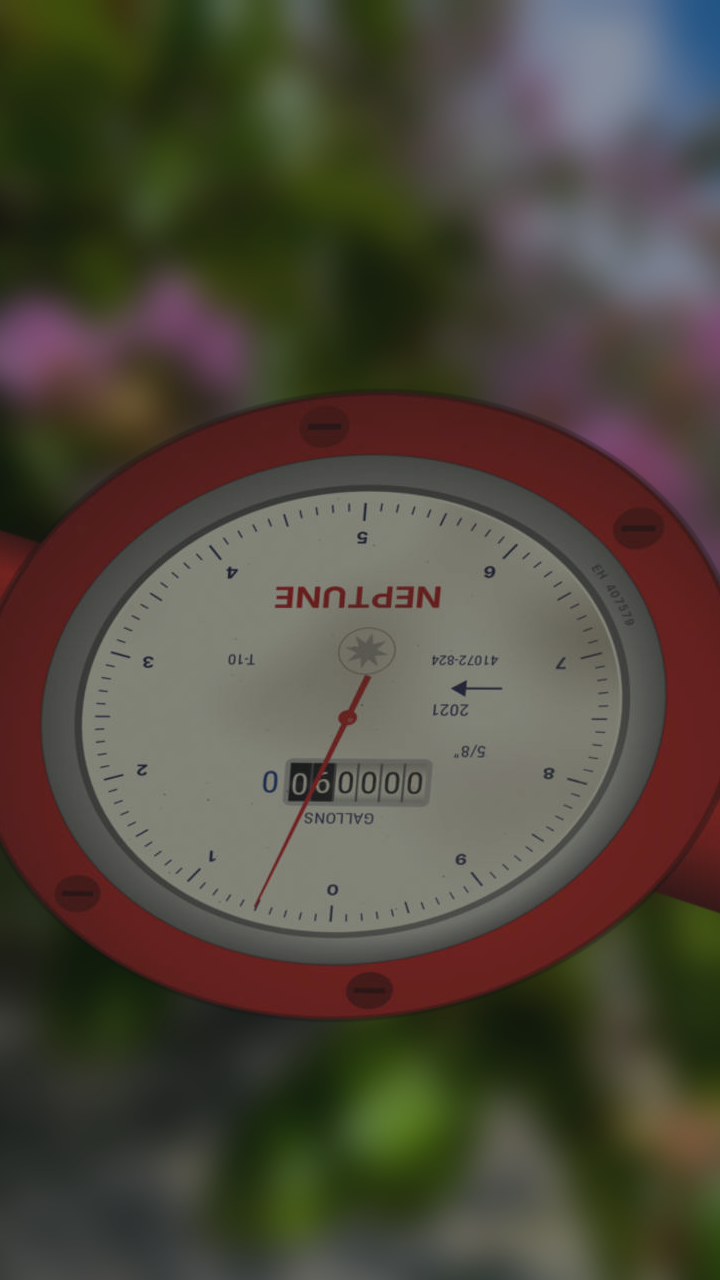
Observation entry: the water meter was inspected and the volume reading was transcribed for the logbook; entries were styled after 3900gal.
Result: 900.5gal
